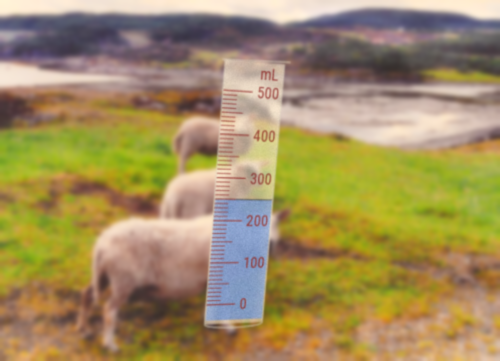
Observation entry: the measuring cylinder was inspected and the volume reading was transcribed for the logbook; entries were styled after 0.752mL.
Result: 250mL
